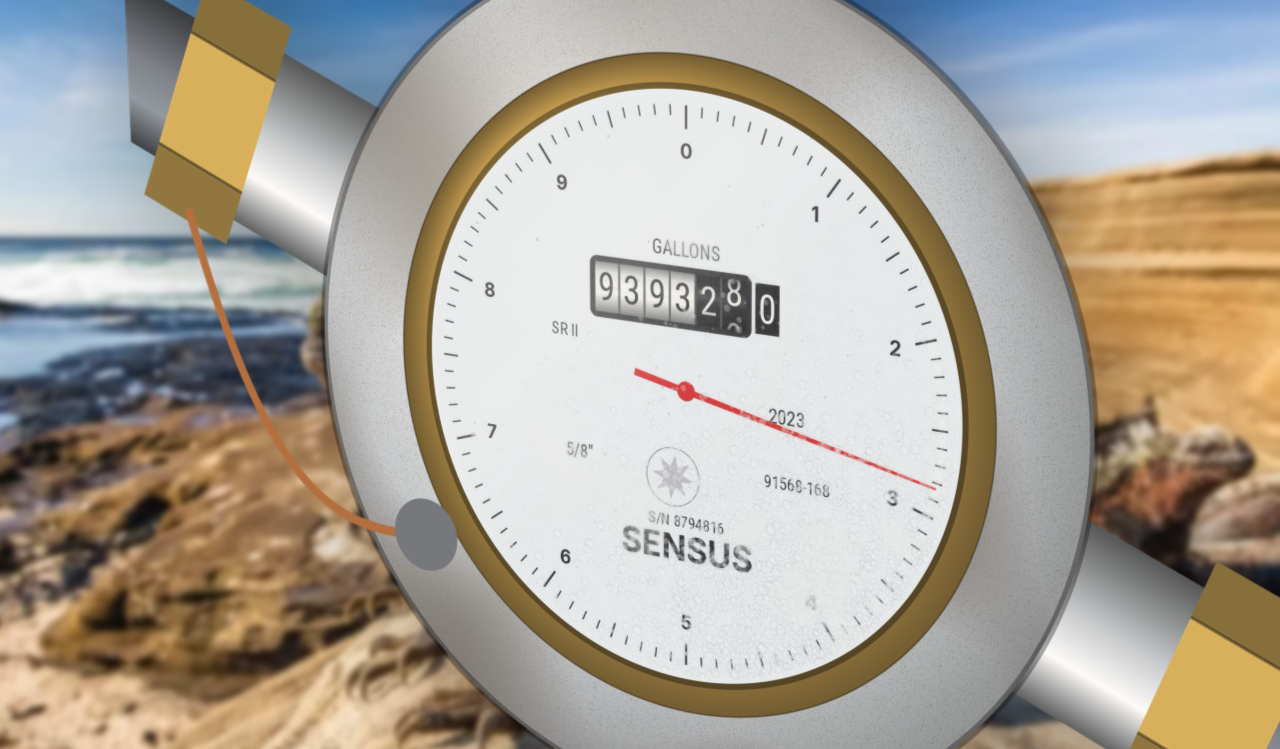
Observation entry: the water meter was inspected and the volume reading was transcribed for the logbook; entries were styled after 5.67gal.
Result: 9393282.8gal
